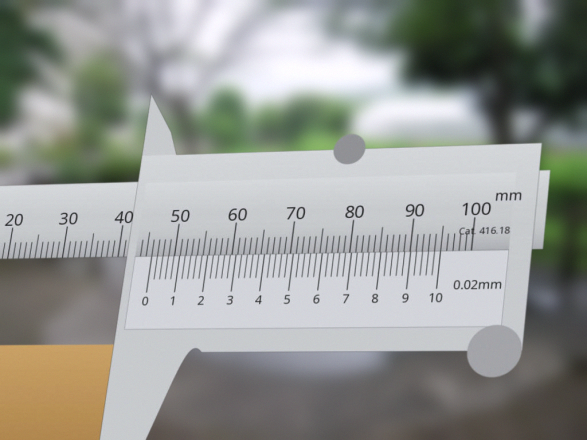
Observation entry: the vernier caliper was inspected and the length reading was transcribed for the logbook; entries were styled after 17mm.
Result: 46.0mm
